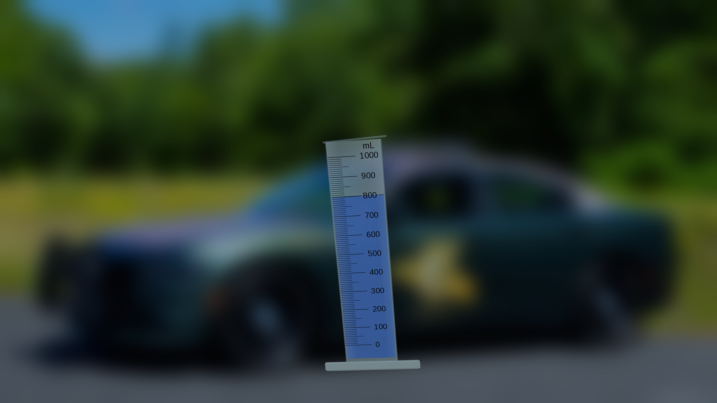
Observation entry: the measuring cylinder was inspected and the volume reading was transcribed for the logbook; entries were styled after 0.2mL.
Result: 800mL
